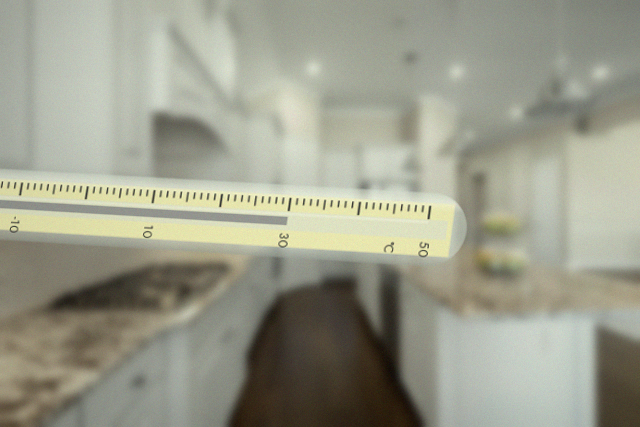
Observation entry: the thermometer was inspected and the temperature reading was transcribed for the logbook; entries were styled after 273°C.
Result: 30°C
